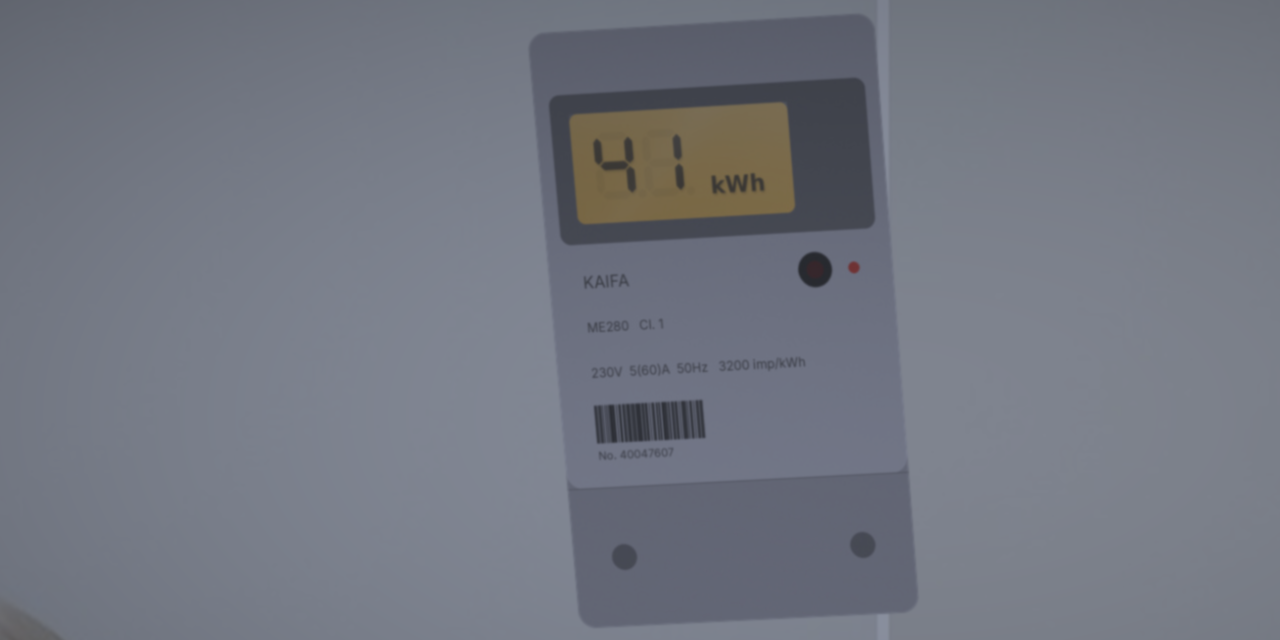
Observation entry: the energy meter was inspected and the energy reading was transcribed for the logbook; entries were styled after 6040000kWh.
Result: 41kWh
